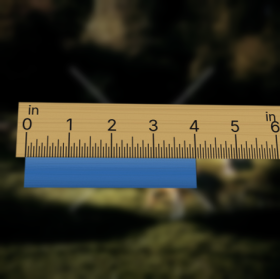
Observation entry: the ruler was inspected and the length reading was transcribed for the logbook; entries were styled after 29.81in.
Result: 4in
